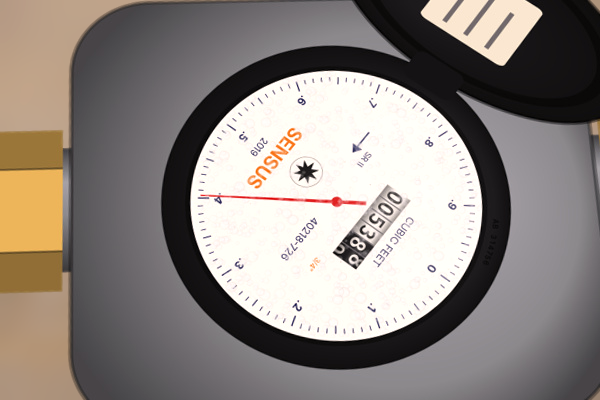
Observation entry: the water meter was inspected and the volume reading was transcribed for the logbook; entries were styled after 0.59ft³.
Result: 5388.40ft³
